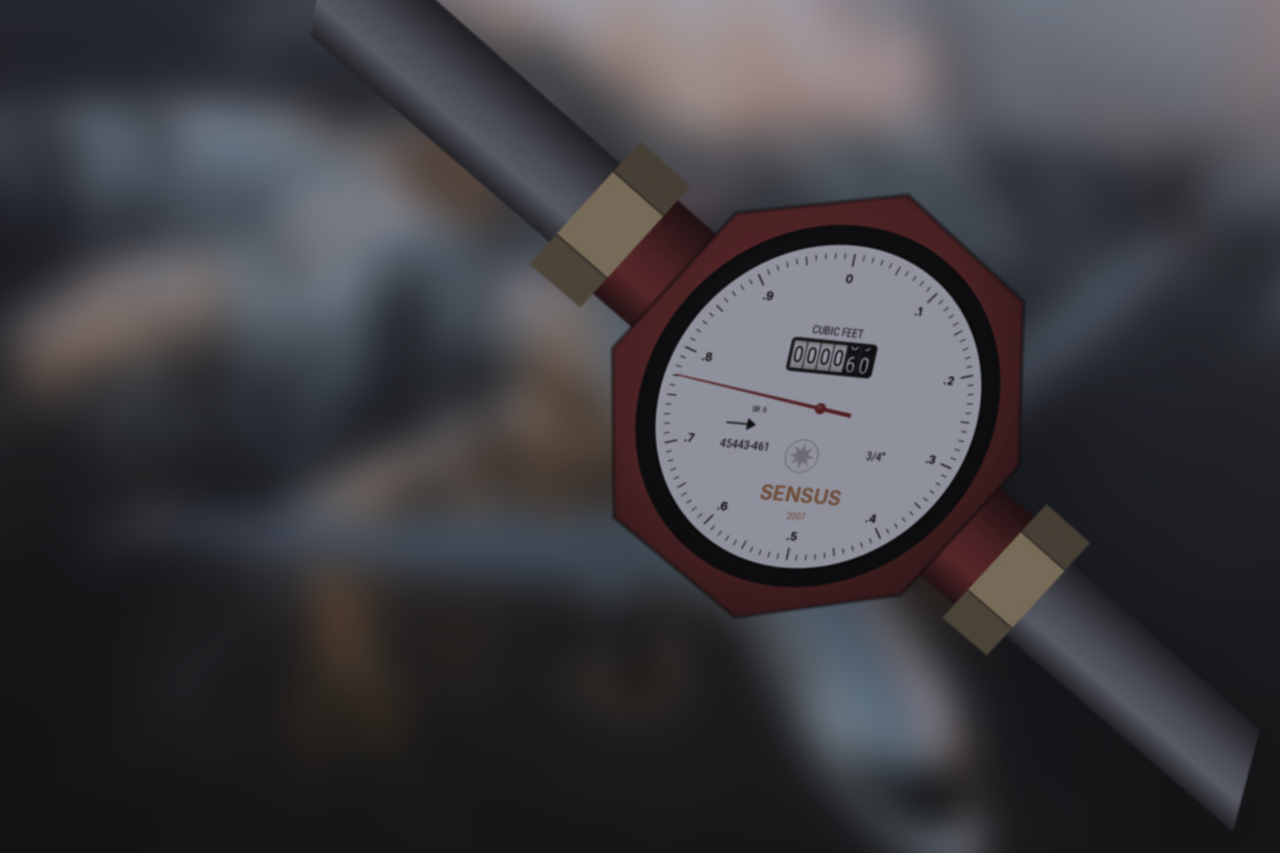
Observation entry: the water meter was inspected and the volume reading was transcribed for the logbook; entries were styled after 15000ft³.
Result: 59.77ft³
